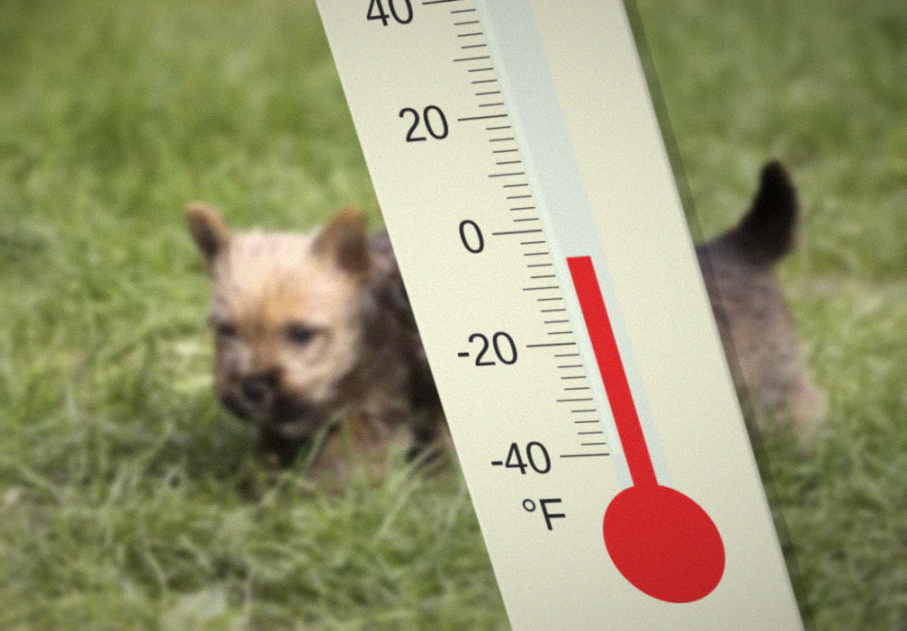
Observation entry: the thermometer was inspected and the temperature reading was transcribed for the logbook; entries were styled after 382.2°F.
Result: -5°F
